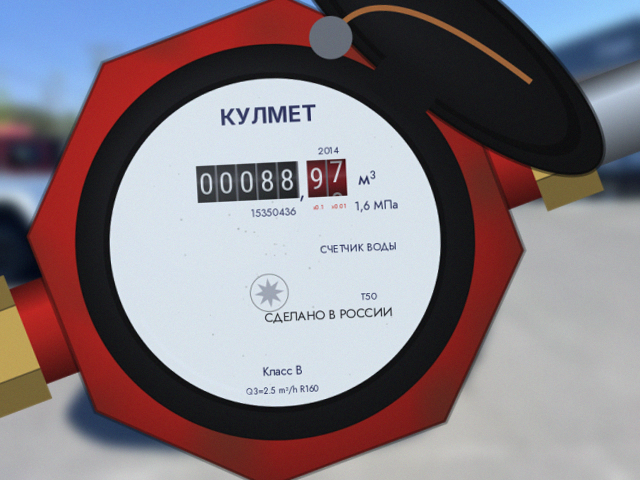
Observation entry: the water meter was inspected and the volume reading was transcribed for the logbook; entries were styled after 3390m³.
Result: 88.97m³
